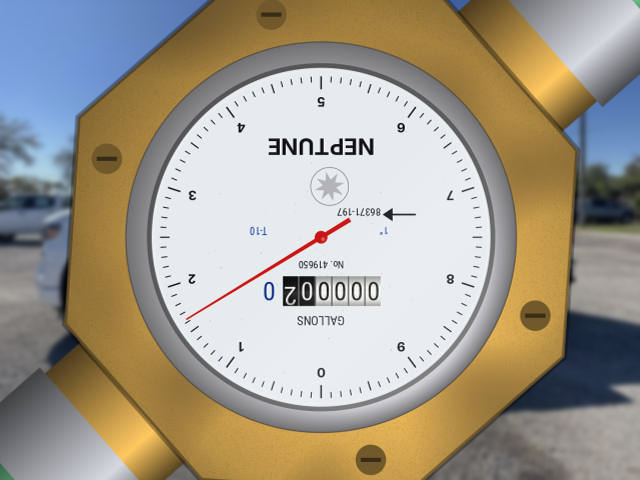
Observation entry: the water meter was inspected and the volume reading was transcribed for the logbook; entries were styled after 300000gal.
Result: 21.6gal
